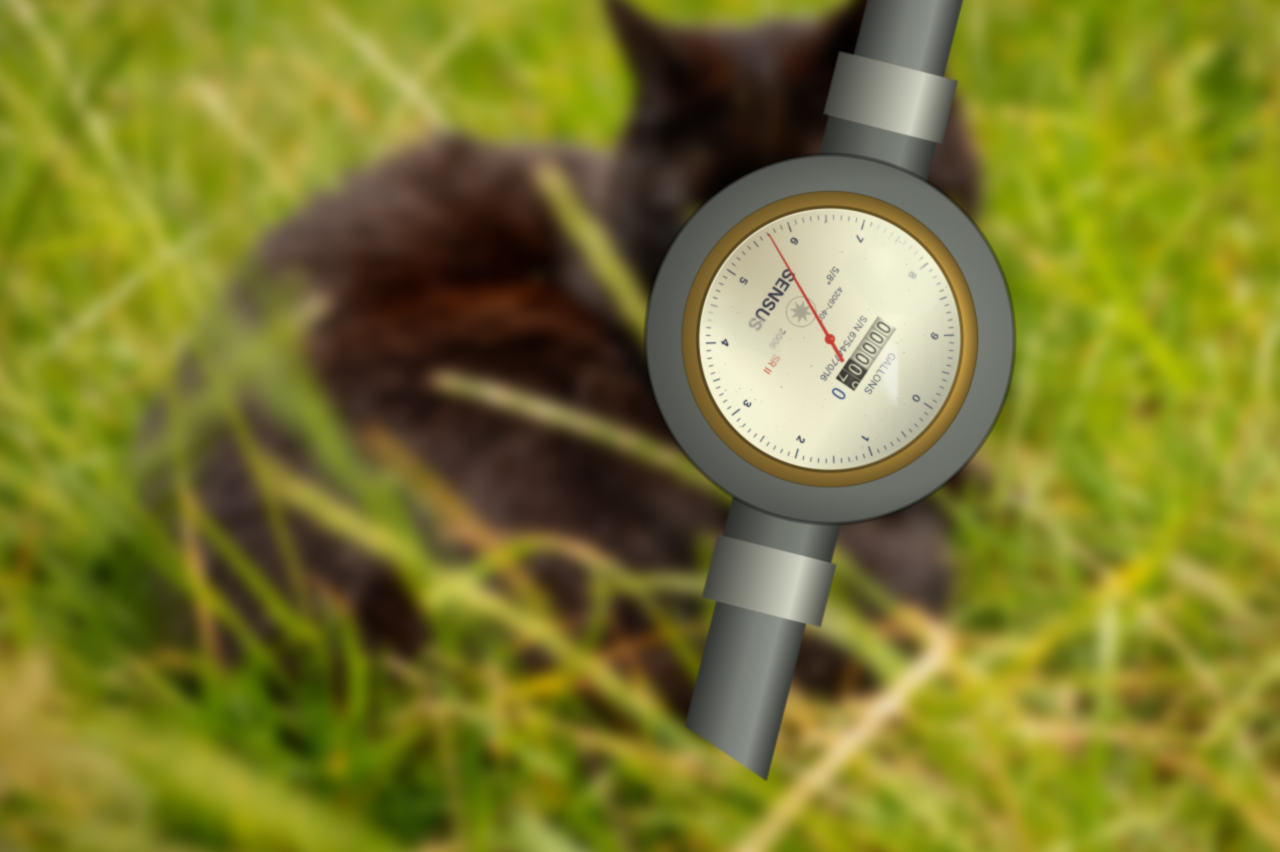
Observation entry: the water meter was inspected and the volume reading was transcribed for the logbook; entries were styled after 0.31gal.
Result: 65.7gal
